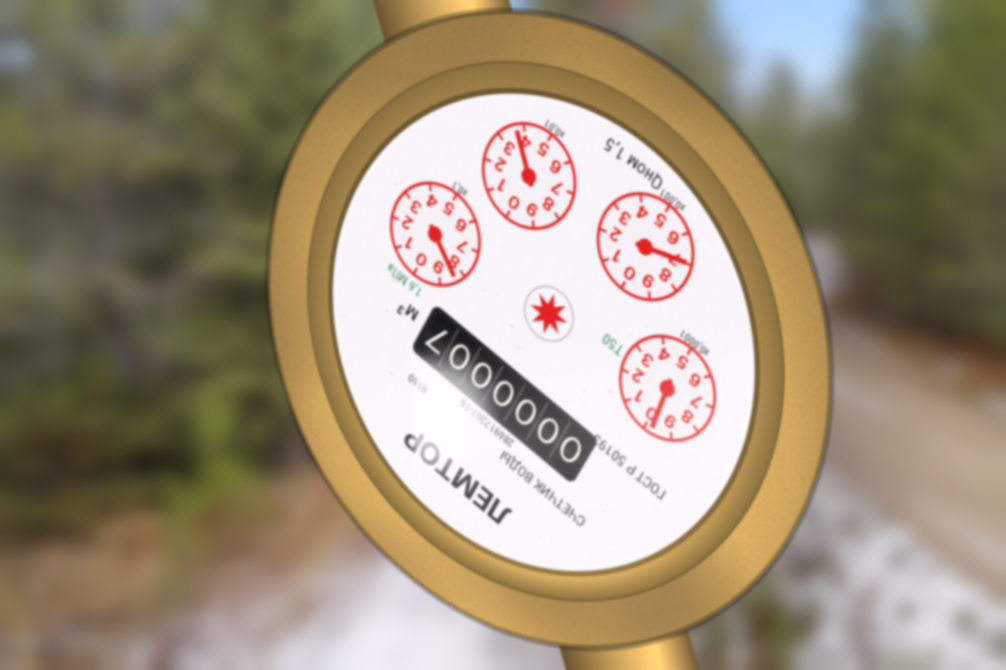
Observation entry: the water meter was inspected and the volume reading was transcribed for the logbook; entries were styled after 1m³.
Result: 7.8369m³
